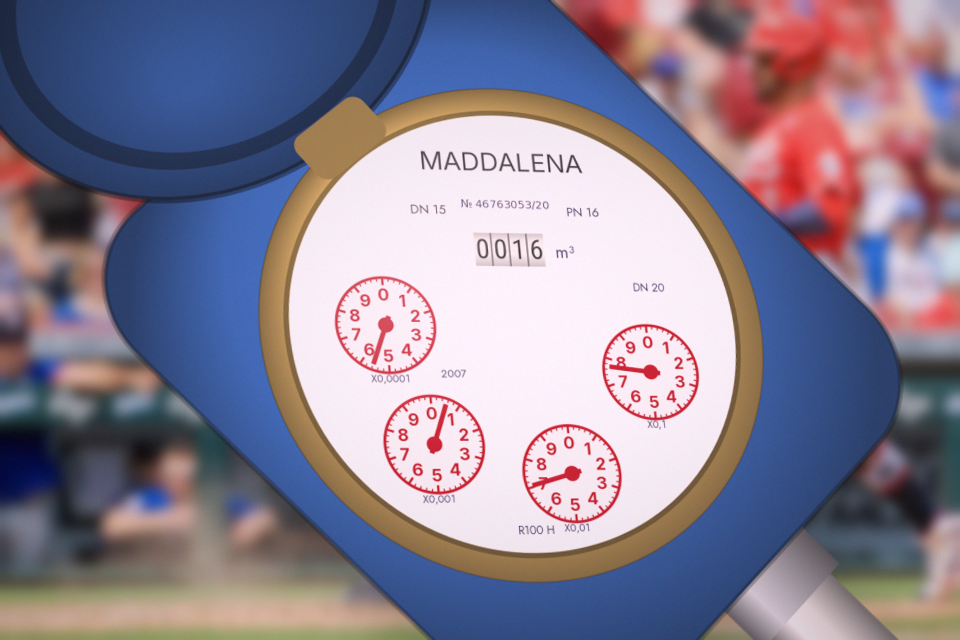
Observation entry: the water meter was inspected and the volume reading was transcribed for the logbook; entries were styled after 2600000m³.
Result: 16.7705m³
